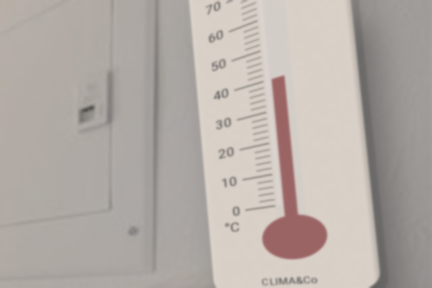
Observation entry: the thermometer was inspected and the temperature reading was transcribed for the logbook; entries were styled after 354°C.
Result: 40°C
